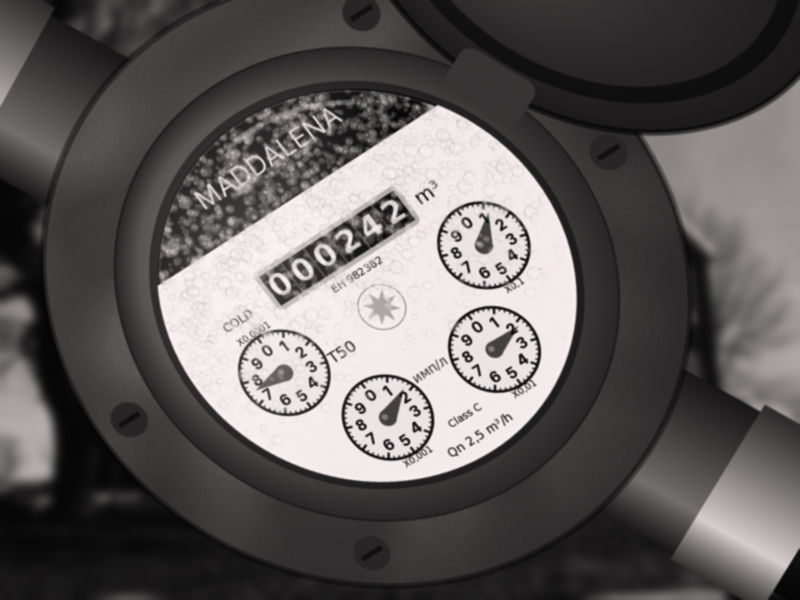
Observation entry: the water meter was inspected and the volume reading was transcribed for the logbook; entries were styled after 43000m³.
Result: 242.1217m³
